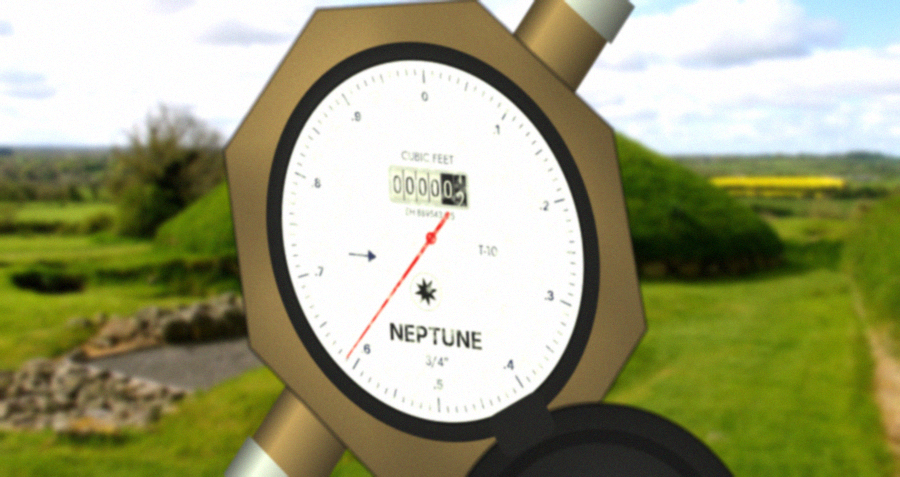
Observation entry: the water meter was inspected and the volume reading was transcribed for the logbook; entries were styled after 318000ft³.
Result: 1.61ft³
